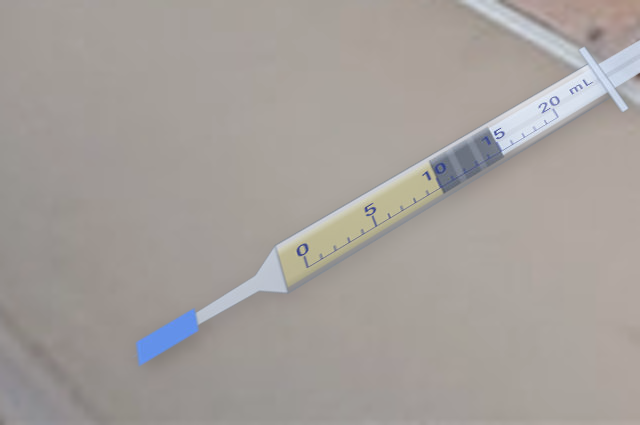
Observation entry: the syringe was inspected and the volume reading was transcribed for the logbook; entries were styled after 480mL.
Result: 10mL
